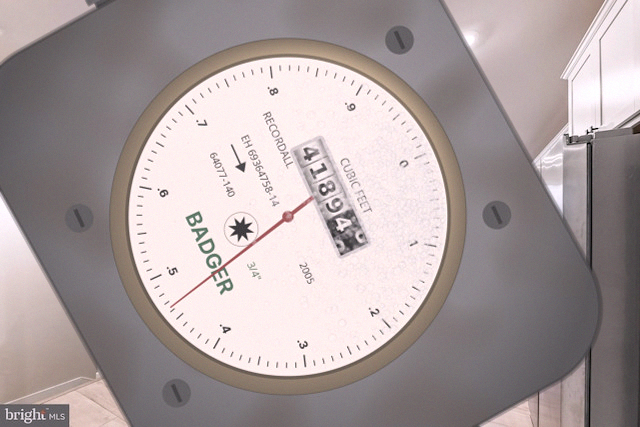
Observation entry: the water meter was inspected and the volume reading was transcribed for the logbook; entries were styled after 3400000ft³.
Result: 418948.46ft³
